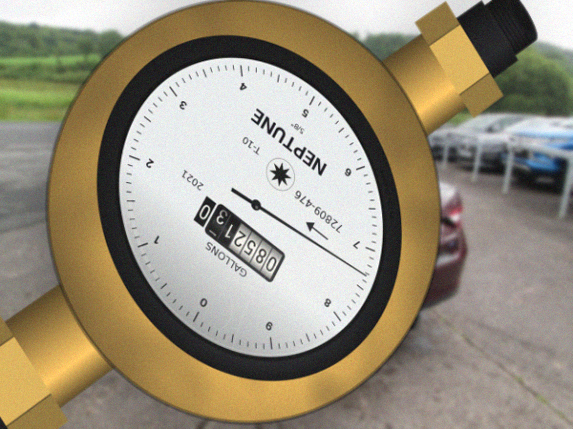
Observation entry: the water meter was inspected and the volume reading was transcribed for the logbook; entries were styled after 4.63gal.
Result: 852127.3gal
